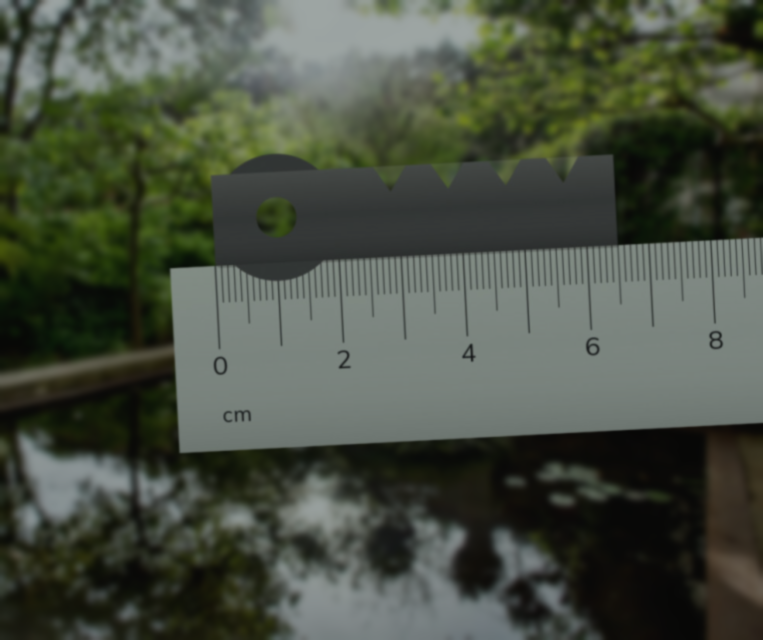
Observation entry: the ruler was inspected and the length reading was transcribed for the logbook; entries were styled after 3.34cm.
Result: 6.5cm
